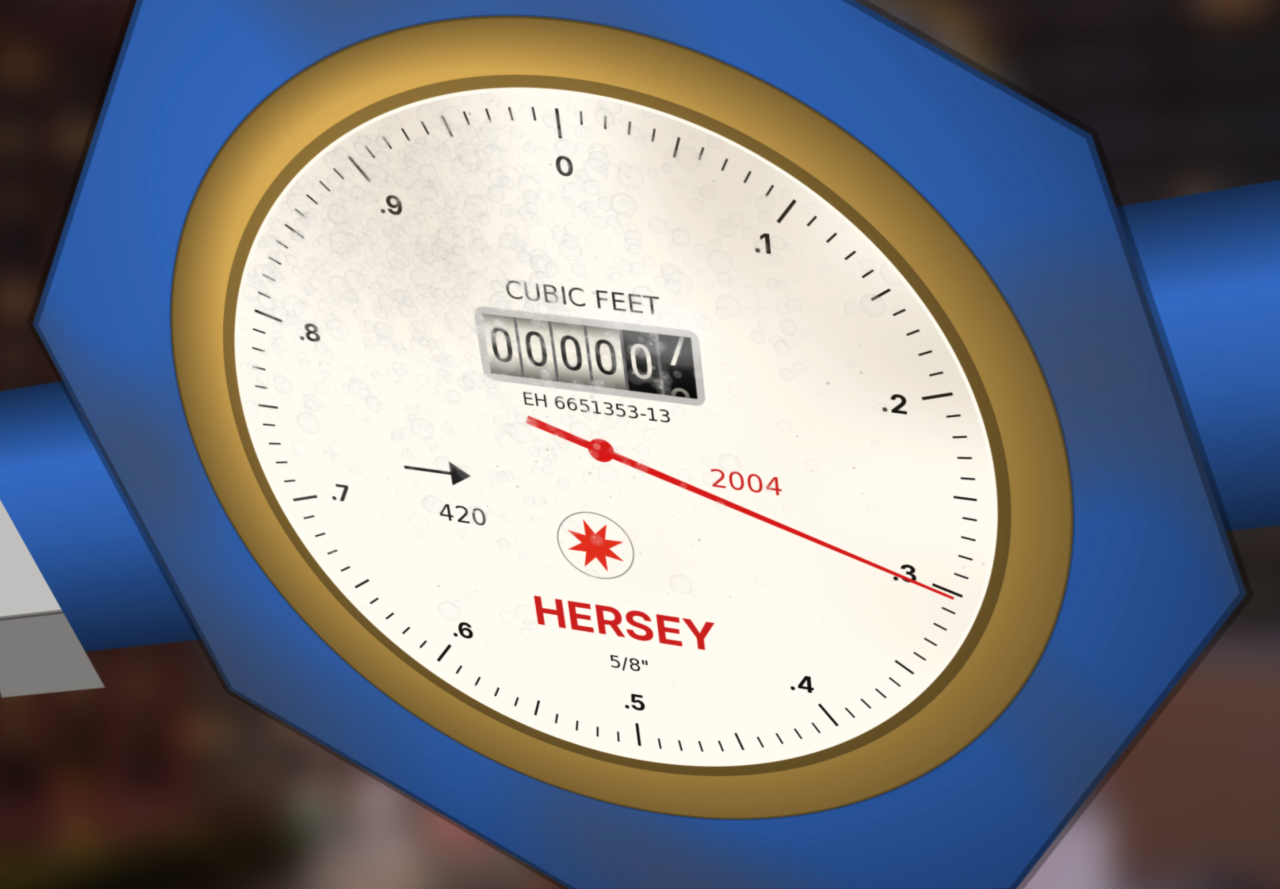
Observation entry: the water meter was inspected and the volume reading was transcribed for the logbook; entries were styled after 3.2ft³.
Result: 7.30ft³
